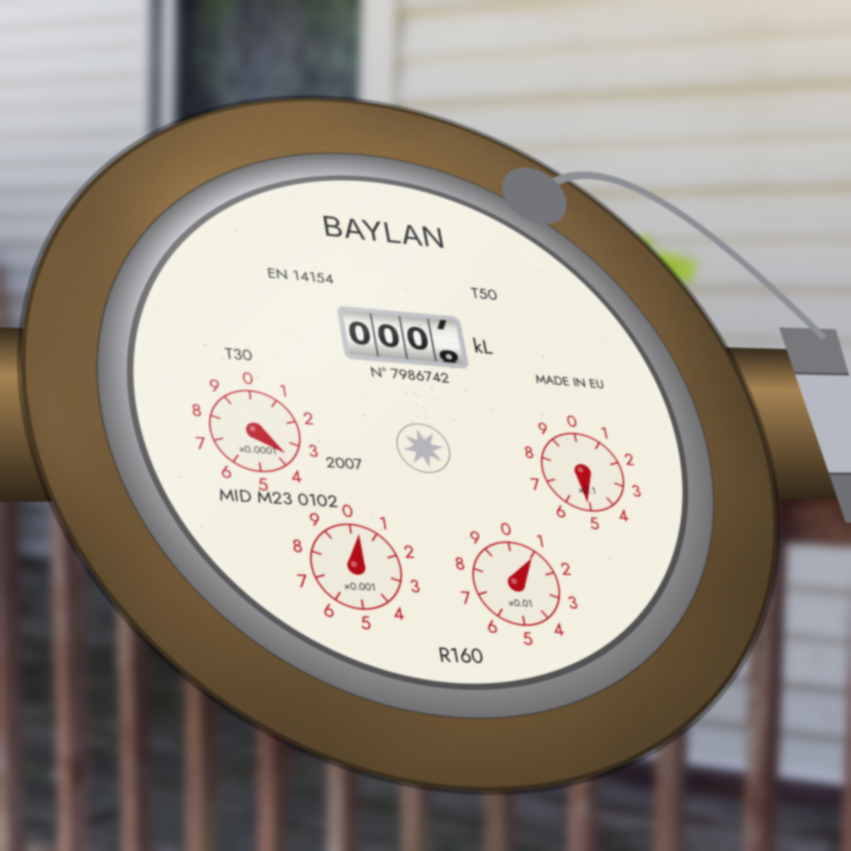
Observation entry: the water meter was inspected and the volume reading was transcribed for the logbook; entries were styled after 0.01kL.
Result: 7.5103kL
